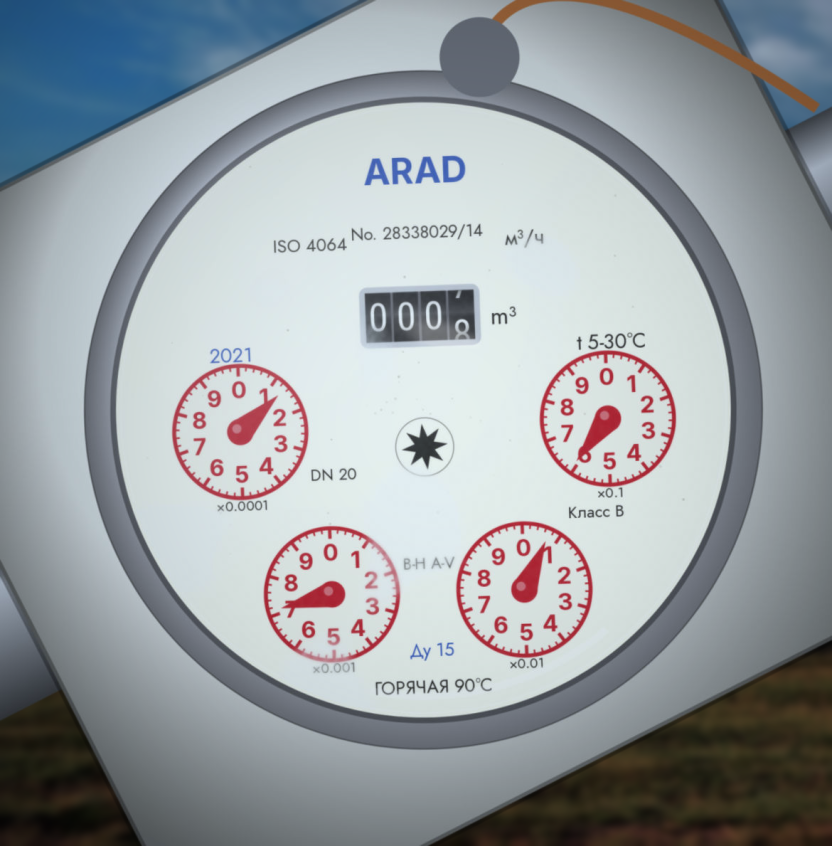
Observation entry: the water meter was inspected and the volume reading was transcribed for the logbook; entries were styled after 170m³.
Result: 7.6071m³
